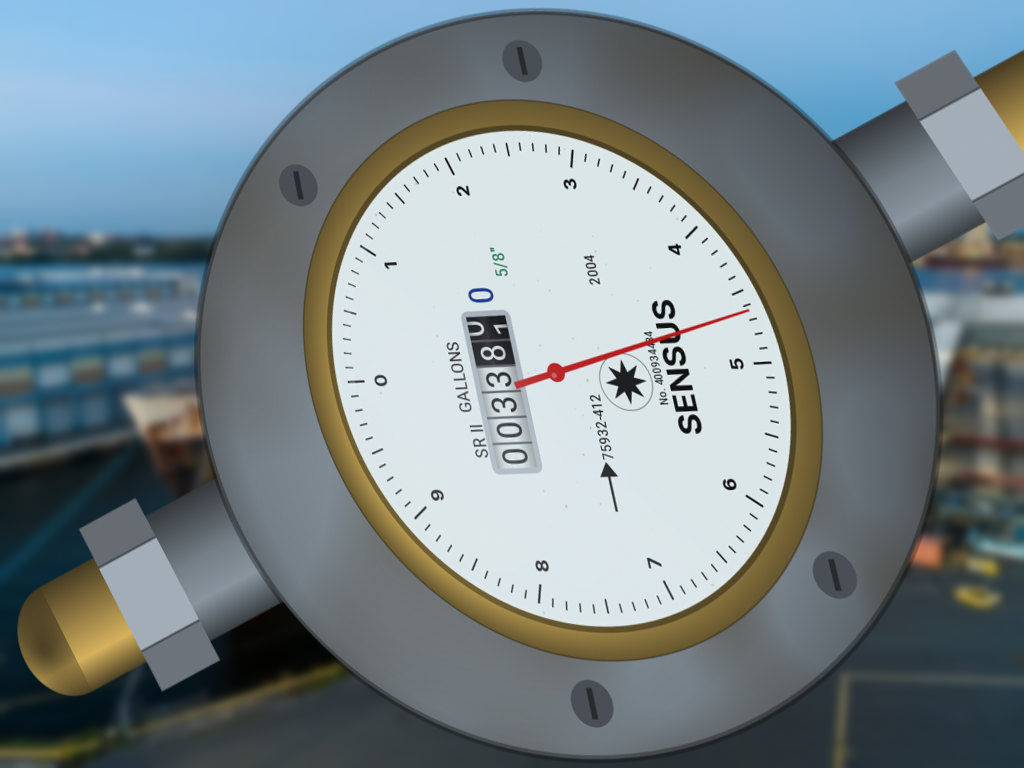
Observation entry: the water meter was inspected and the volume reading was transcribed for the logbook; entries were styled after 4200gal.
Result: 33804.6gal
